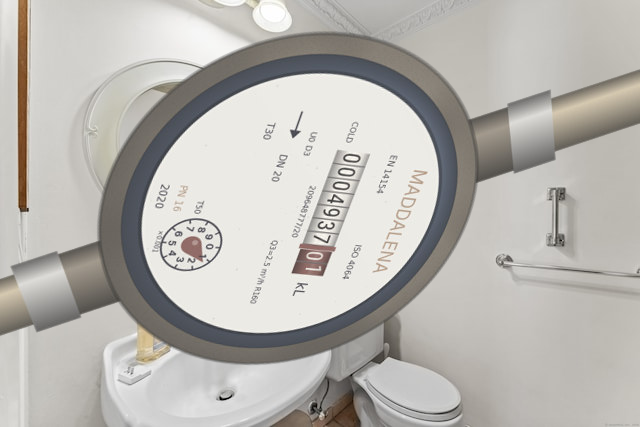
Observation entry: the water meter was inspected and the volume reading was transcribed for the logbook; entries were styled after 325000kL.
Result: 4937.011kL
